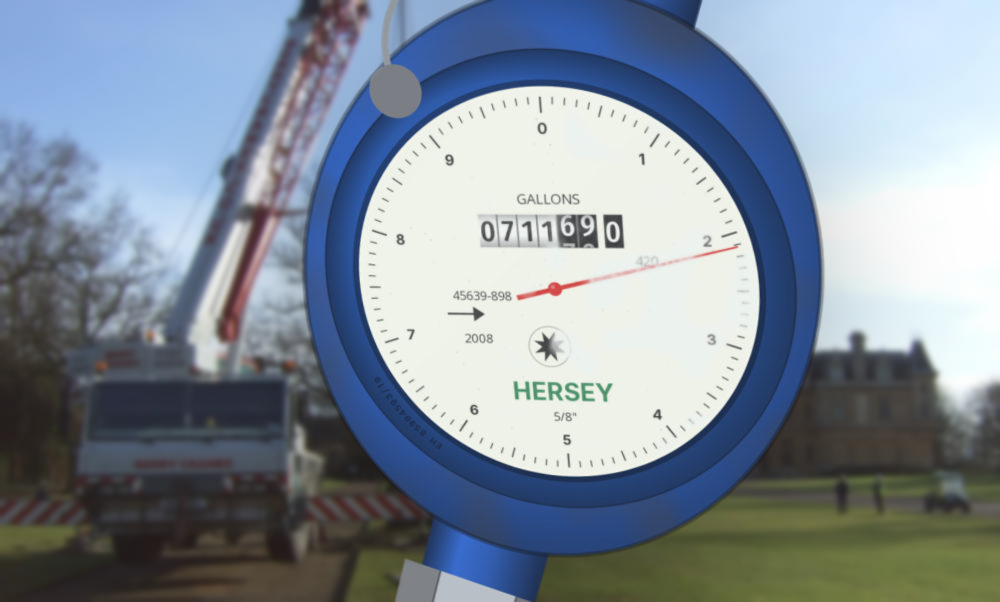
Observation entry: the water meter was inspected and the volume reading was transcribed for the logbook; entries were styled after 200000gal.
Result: 711692.1gal
